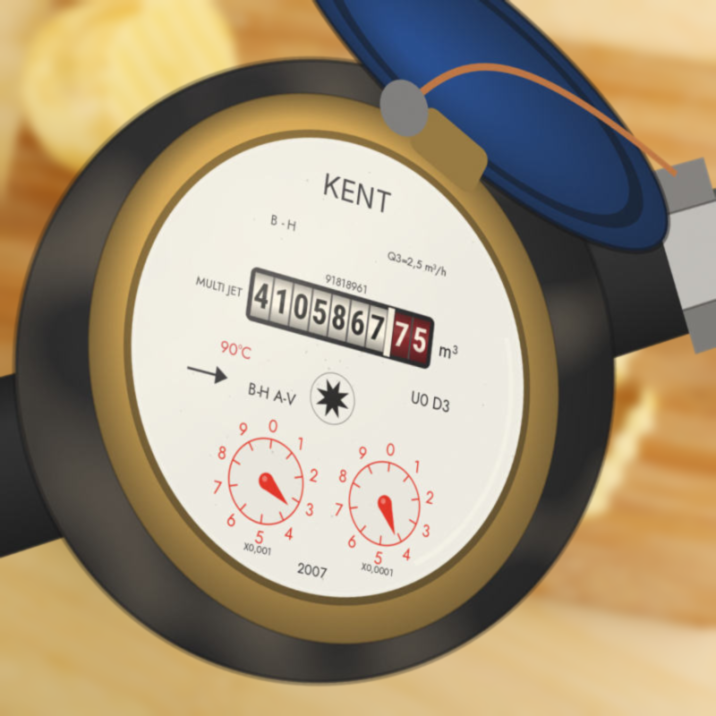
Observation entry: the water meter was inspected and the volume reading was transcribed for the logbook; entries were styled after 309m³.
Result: 4105867.7534m³
